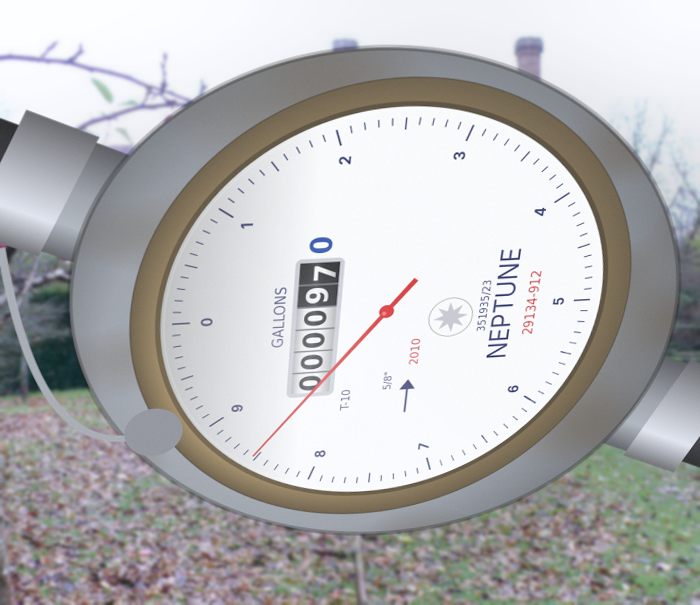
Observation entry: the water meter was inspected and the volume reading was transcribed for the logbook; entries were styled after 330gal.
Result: 968.5gal
